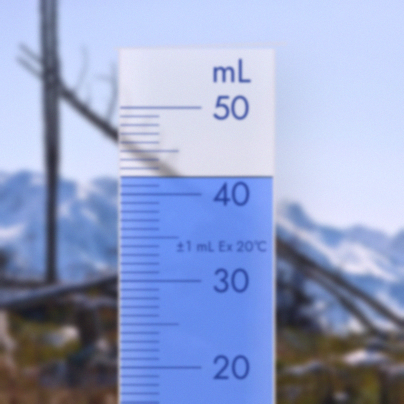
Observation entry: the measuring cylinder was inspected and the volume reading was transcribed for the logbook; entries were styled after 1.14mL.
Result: 42mL
